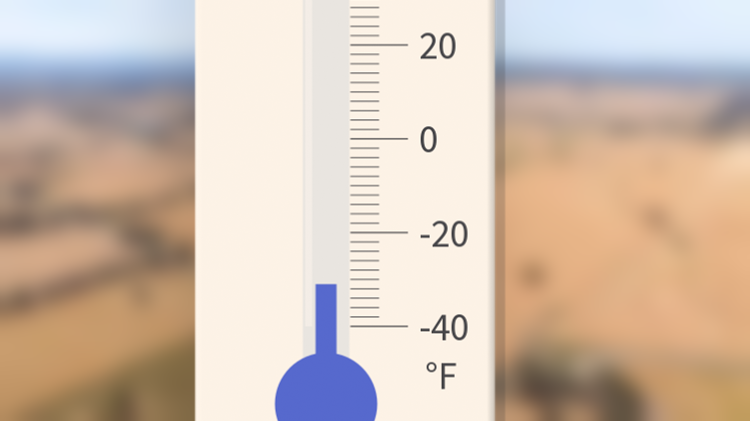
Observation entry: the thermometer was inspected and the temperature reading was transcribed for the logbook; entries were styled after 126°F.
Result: -31°F
